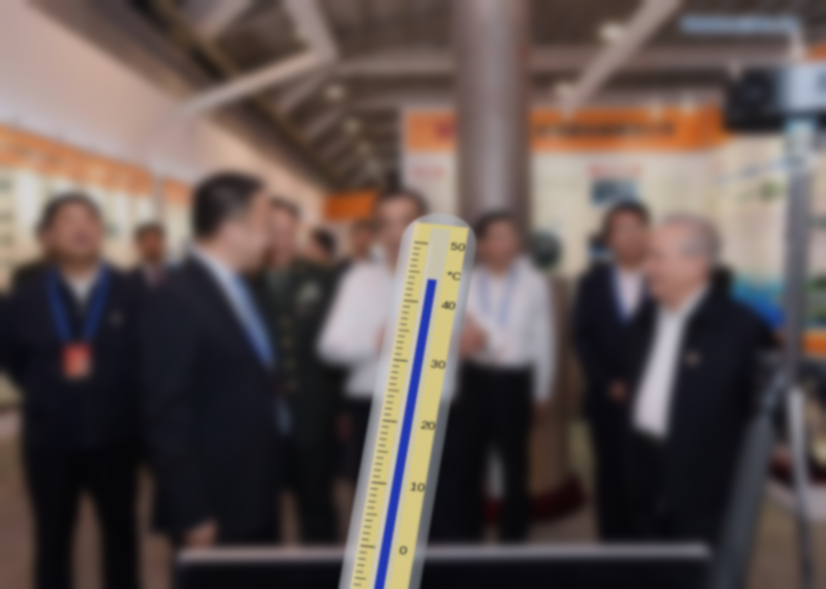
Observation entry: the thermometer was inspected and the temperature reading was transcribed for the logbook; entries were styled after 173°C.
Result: 44°C
